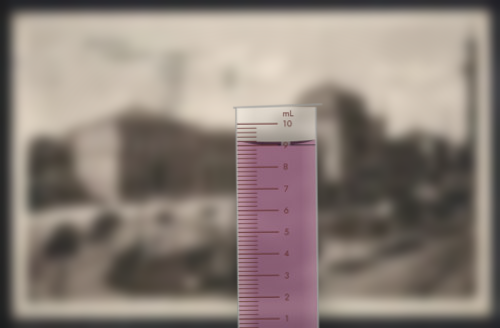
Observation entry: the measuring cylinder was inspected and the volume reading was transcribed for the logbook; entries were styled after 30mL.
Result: 9mL
